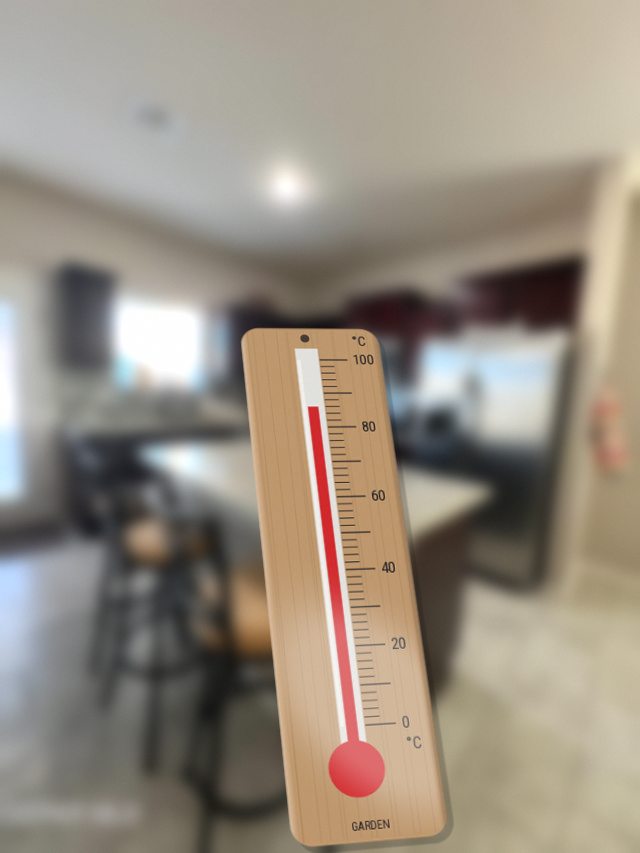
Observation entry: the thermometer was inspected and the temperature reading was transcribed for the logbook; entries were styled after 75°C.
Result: 86°C
